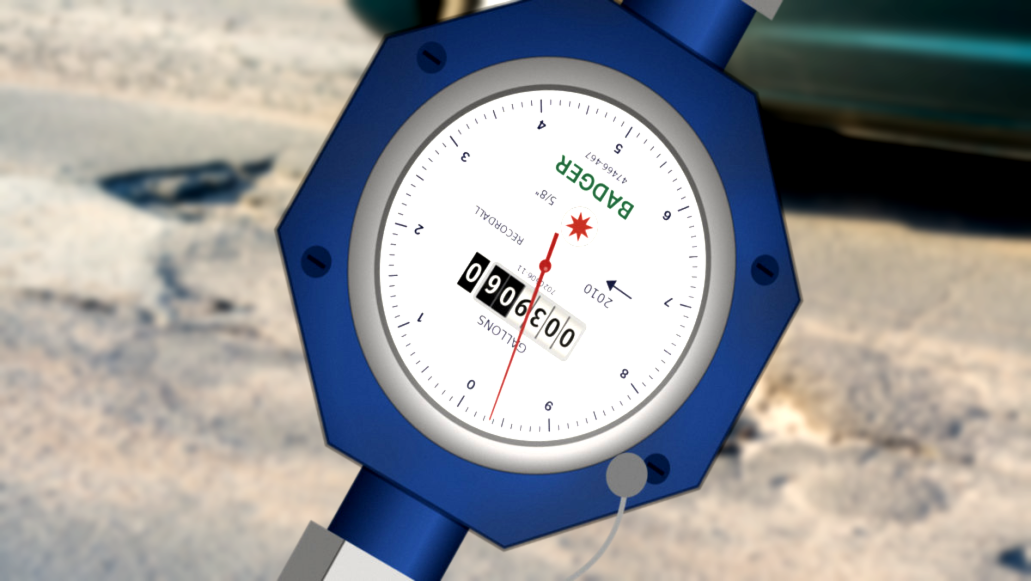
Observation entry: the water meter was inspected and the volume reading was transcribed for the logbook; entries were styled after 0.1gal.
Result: 39059.6gal
